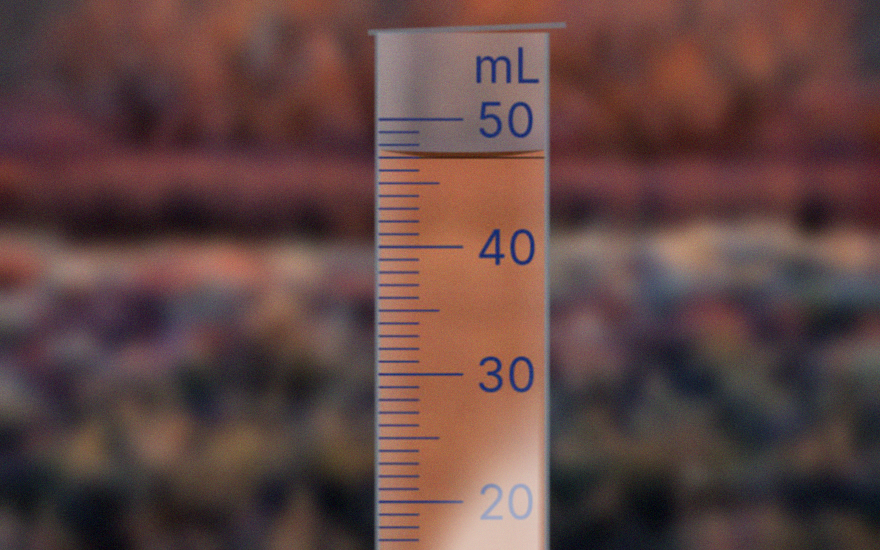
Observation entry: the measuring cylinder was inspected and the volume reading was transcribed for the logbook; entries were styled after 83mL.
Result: 47mL
